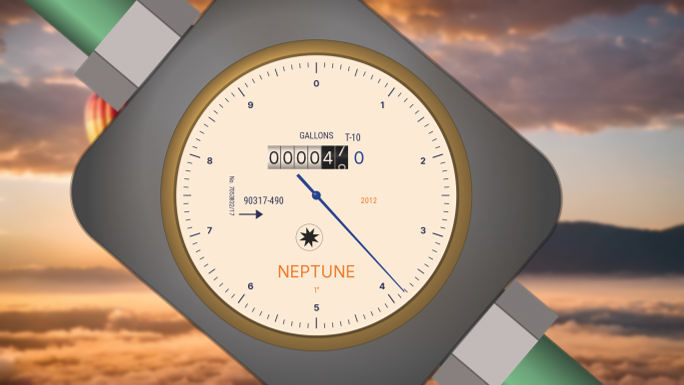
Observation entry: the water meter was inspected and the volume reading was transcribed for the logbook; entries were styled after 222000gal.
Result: 473.8gal
